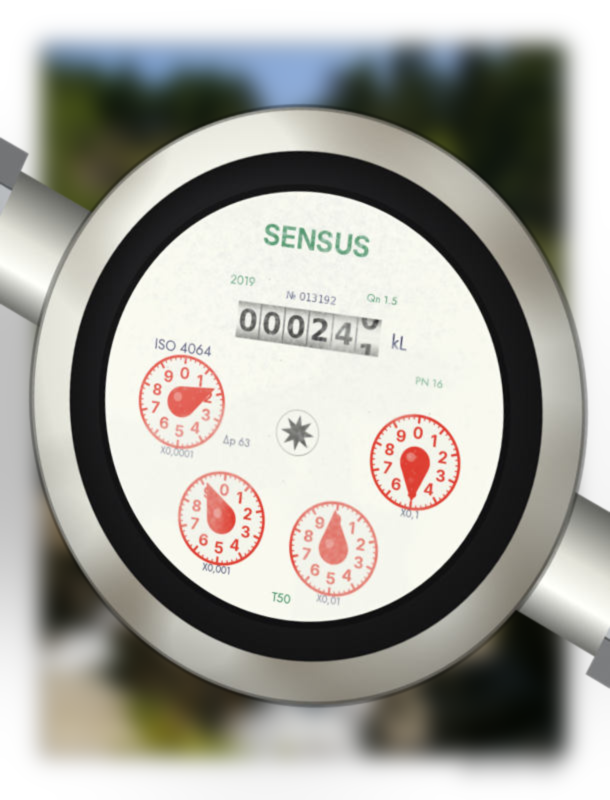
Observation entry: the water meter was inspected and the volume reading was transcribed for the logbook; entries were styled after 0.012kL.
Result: 240.4991kL
